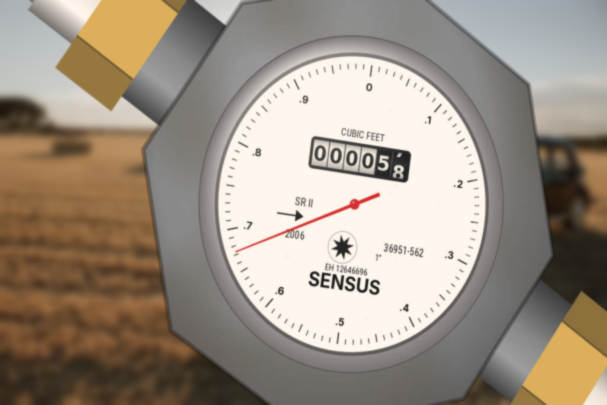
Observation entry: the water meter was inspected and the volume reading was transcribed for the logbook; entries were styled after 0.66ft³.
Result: 57.67ft³
